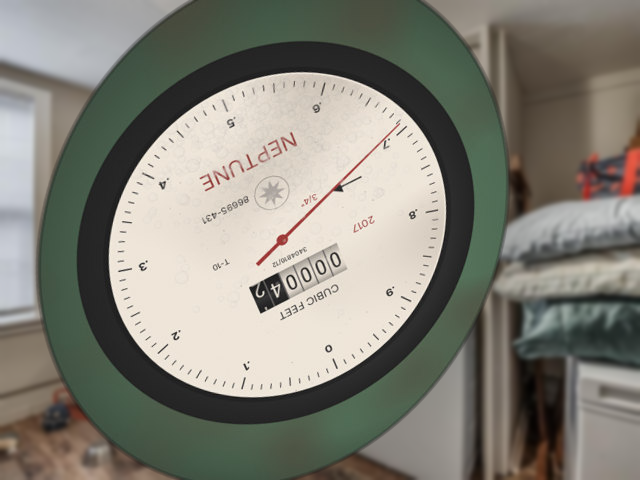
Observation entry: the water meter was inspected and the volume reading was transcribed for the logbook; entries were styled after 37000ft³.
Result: 41.69ft³
